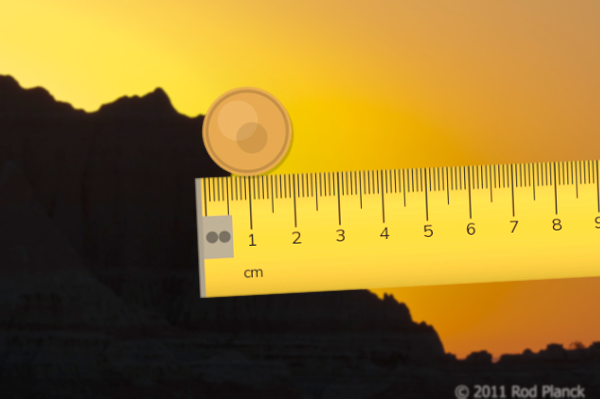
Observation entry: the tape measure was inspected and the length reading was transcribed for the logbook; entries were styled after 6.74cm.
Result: 2cm
